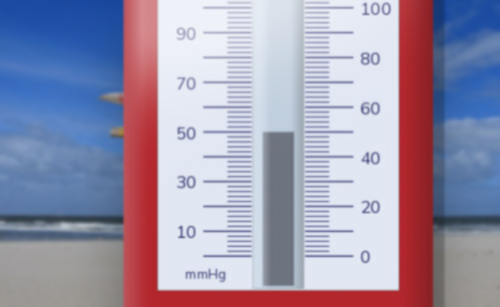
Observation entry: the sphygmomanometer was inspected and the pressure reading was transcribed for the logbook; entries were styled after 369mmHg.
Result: 50mmHg
